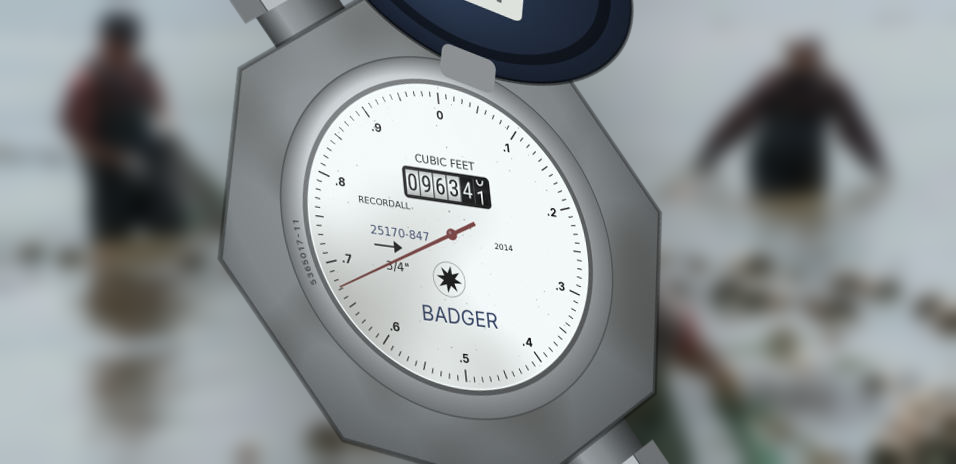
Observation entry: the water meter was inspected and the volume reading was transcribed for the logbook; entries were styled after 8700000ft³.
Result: 96340.67ft³
